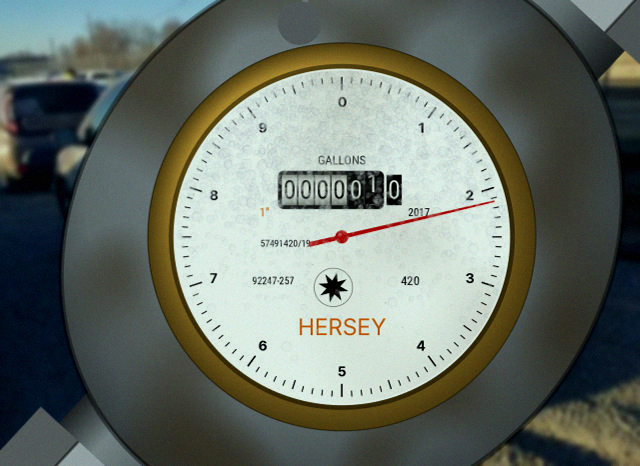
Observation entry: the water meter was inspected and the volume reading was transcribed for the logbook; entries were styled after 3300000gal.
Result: 12.1gal
